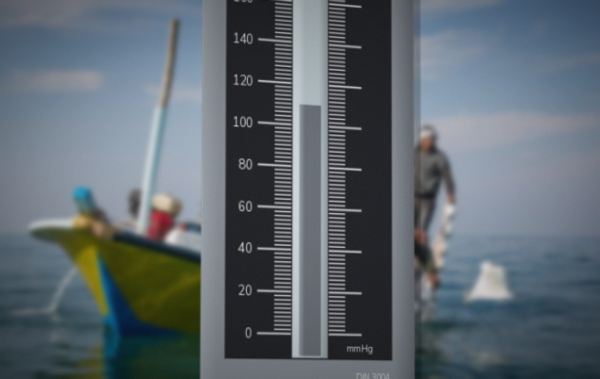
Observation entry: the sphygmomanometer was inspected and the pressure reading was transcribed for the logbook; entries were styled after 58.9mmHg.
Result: 110mmHg
